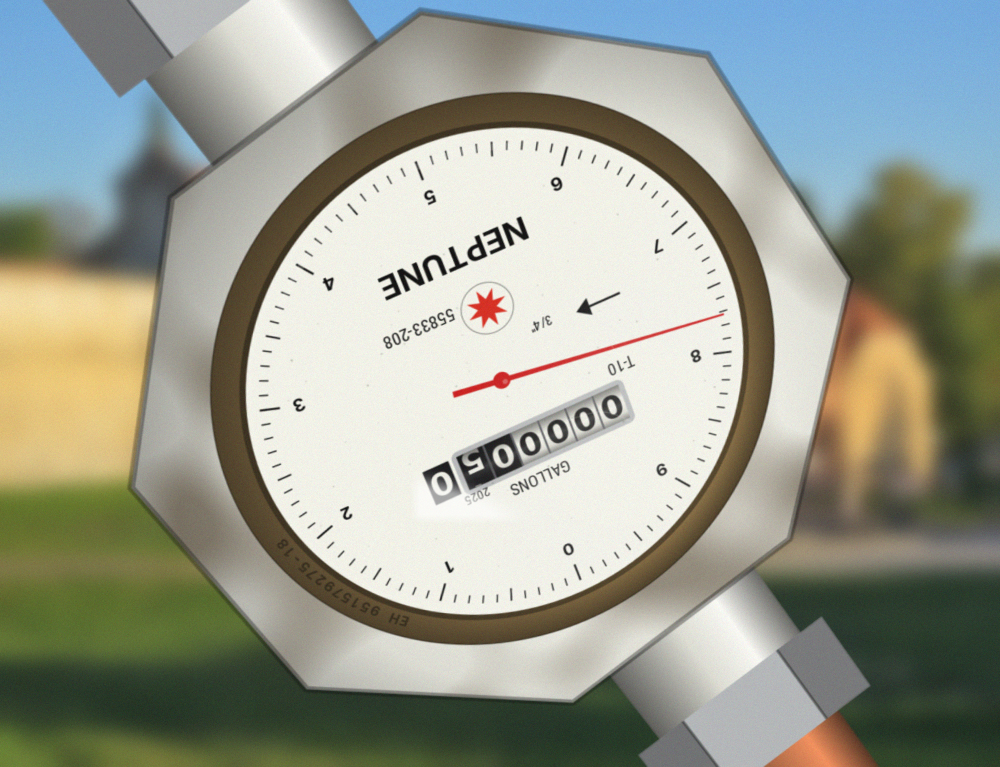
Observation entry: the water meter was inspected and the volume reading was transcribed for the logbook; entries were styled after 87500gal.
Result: 47.7gal
